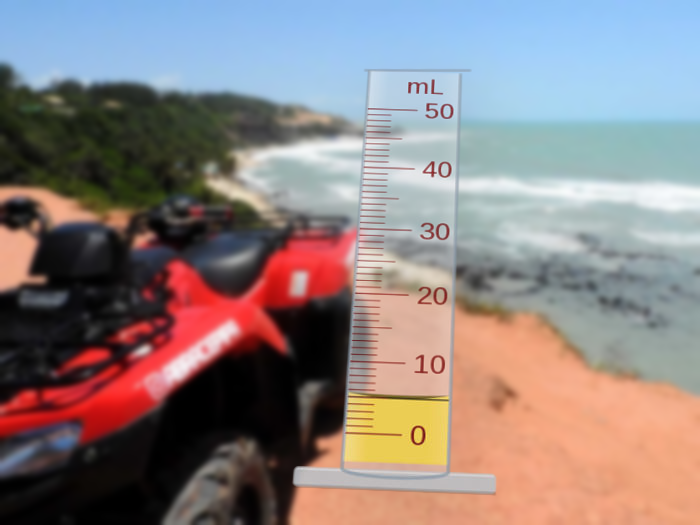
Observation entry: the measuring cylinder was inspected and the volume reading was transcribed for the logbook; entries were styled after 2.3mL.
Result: 5mL
